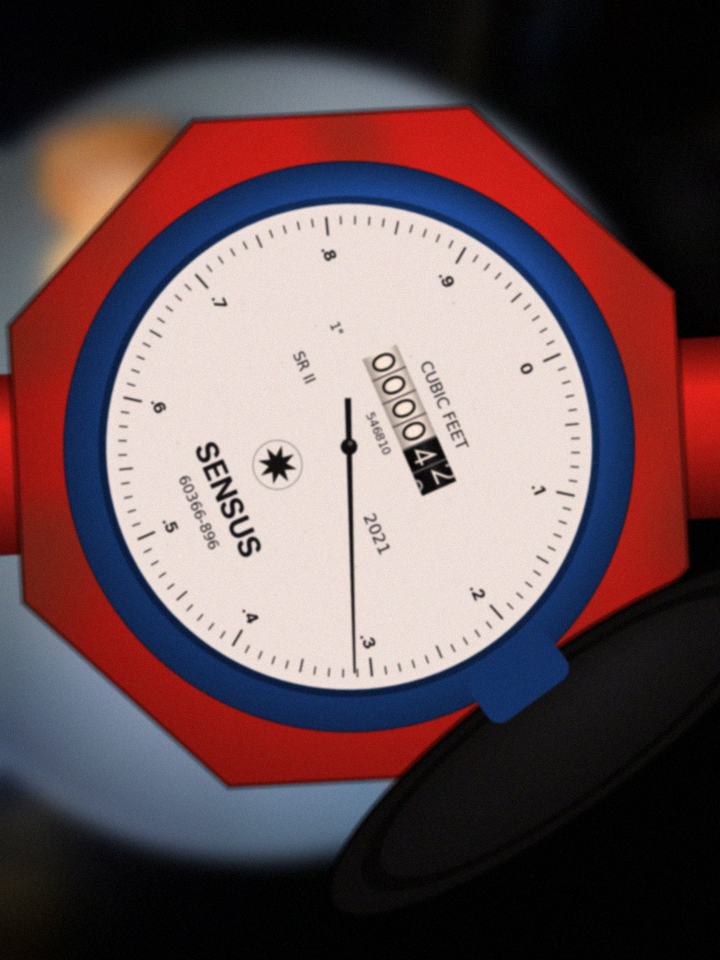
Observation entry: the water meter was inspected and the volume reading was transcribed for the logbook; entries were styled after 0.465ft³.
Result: 42.31ft³
